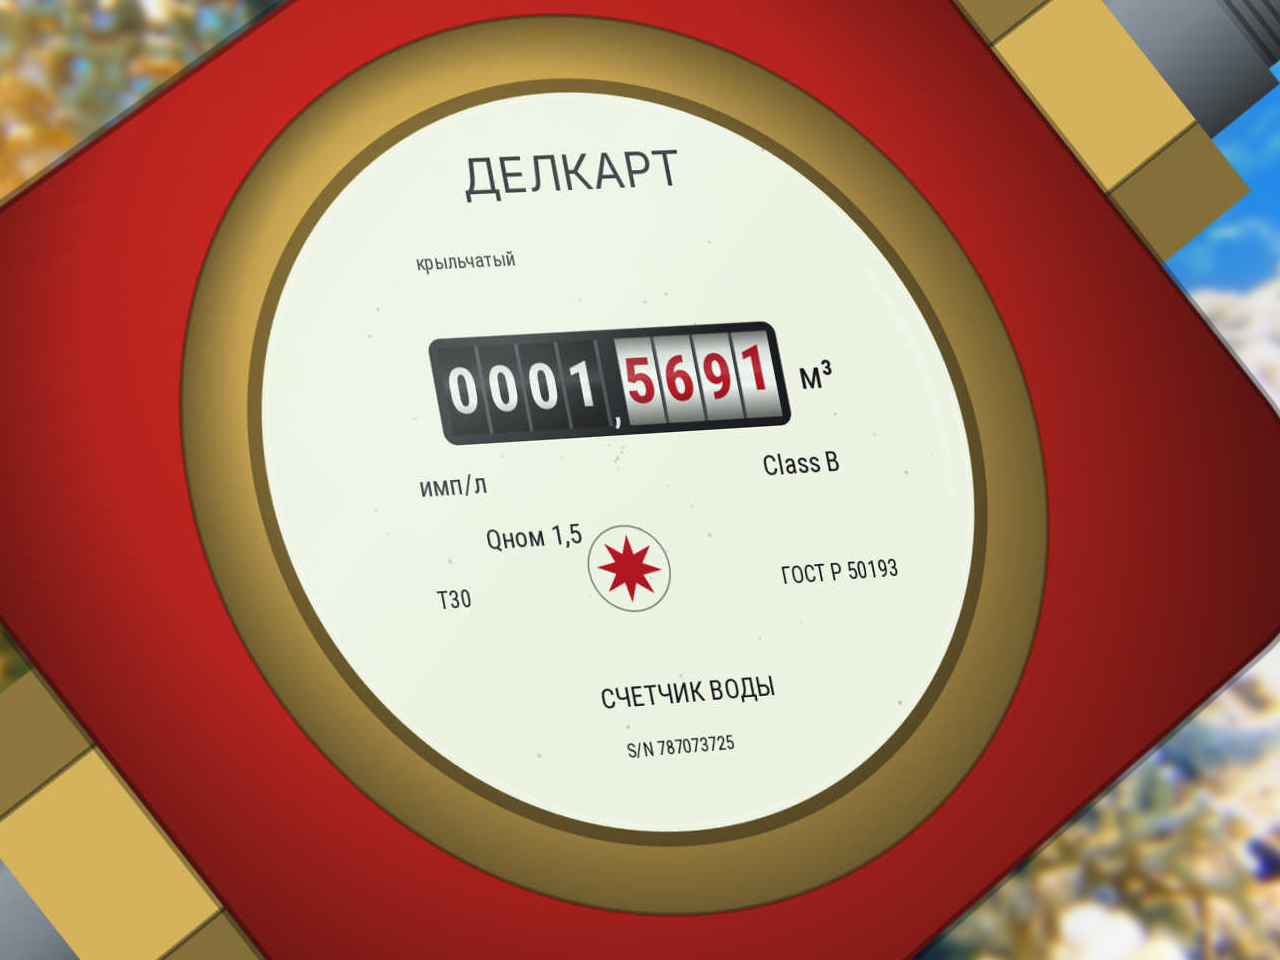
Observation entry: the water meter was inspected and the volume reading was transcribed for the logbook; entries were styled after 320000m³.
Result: 1.5691m³
